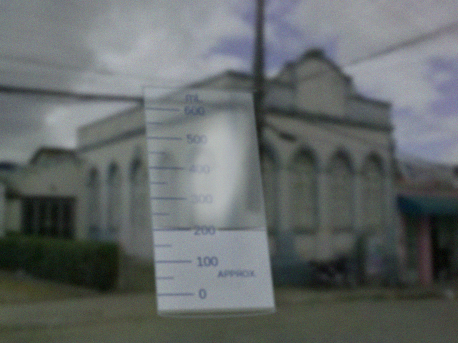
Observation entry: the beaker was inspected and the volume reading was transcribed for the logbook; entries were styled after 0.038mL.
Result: 200mL
